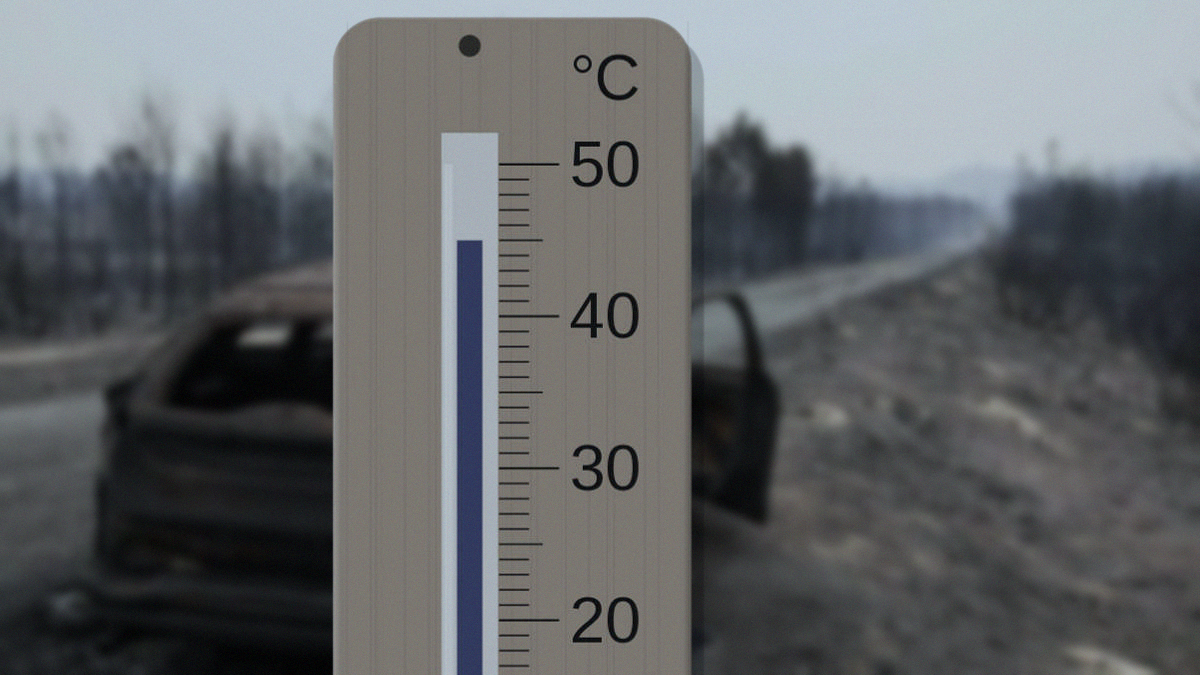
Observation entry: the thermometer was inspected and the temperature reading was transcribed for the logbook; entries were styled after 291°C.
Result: 45°C
